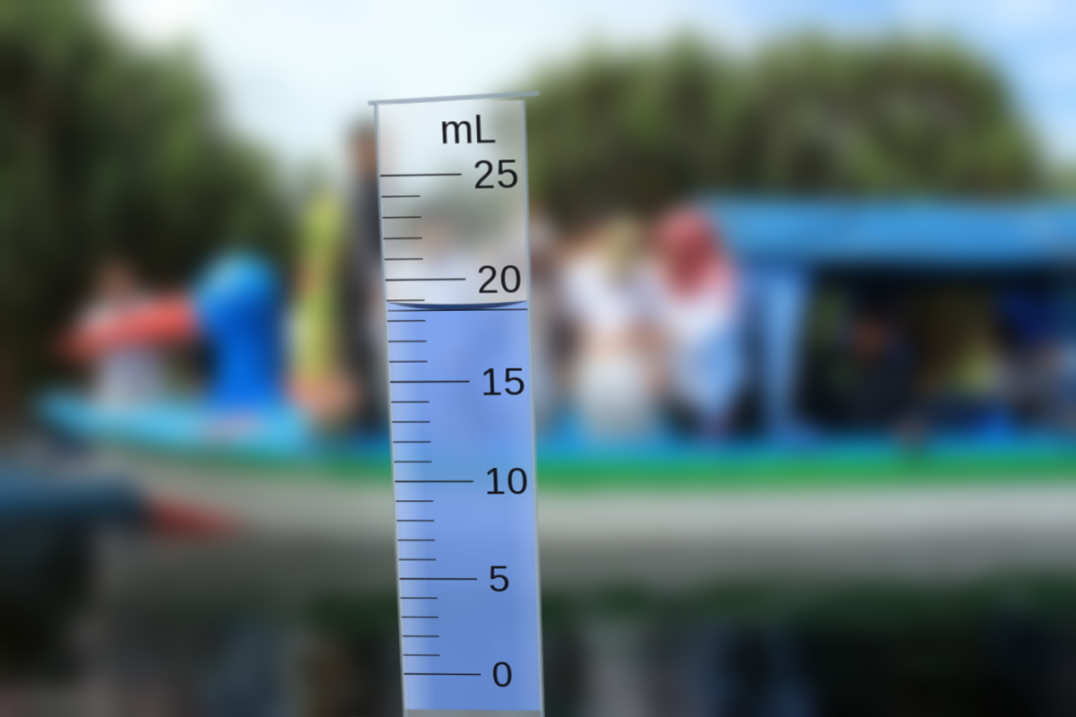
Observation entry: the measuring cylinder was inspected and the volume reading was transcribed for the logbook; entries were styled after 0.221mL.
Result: 18.5mL
